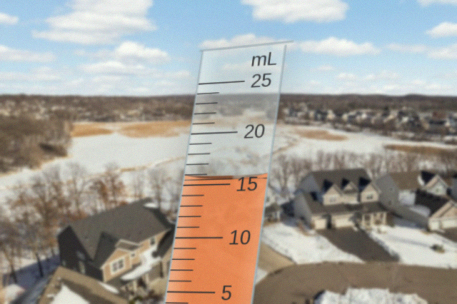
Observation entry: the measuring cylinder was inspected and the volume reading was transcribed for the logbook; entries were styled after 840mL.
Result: 15.5mL
